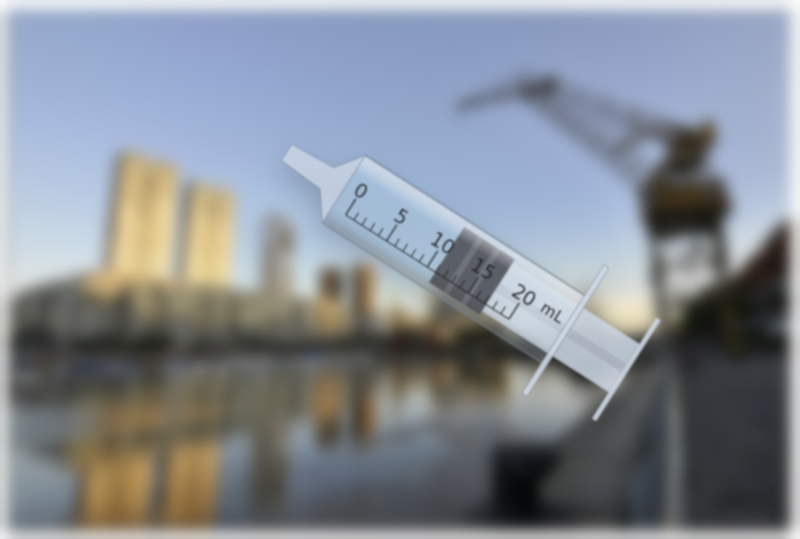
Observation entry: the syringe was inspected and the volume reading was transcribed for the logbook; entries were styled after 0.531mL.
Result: 11mL
